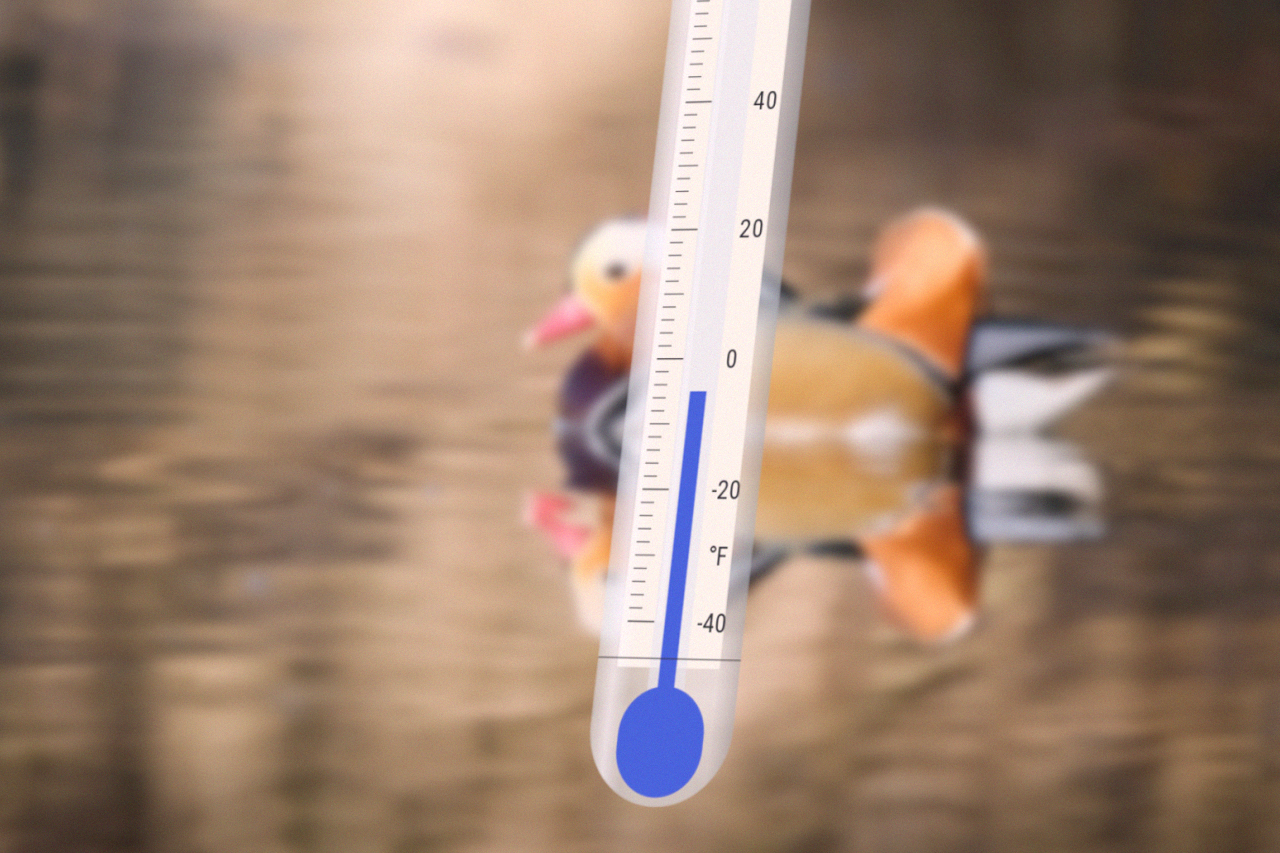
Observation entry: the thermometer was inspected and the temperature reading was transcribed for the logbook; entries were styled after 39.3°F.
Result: -5°F
